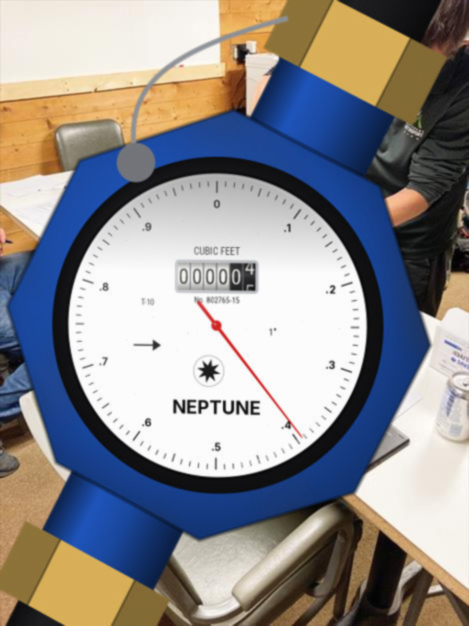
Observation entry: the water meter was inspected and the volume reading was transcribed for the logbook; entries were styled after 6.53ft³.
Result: 4.39ft³
